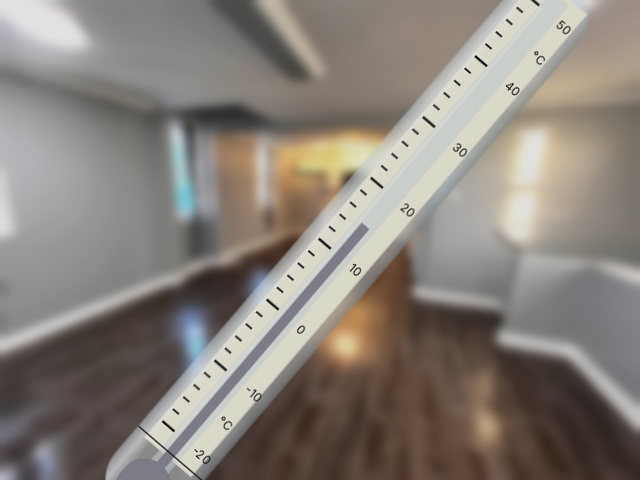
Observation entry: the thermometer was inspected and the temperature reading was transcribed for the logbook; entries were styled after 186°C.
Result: 15°C
